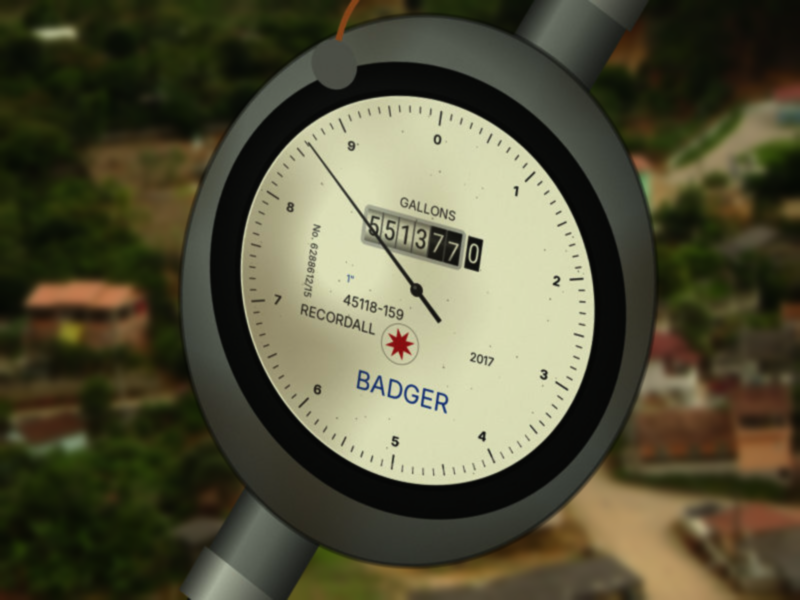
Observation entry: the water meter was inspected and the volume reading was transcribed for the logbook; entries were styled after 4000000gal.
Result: 5513768.6gal
